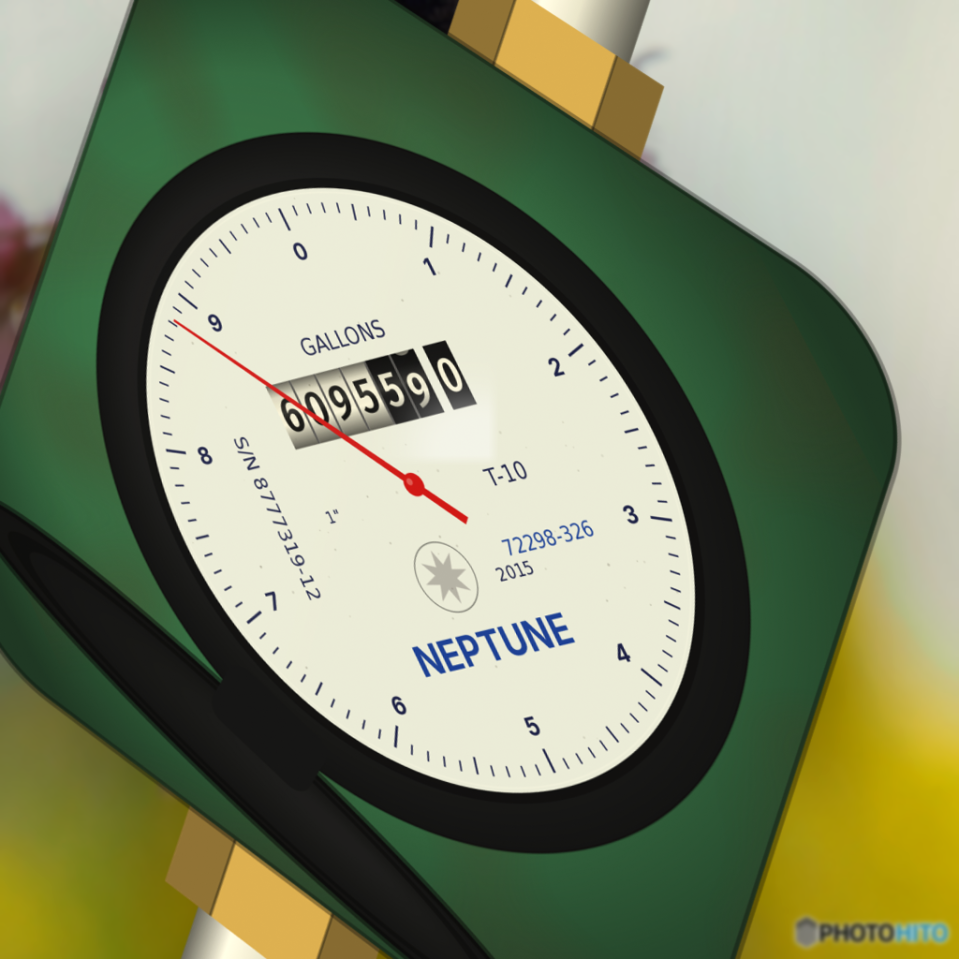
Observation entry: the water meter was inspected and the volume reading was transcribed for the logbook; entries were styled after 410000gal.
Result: 6095588.8gal
